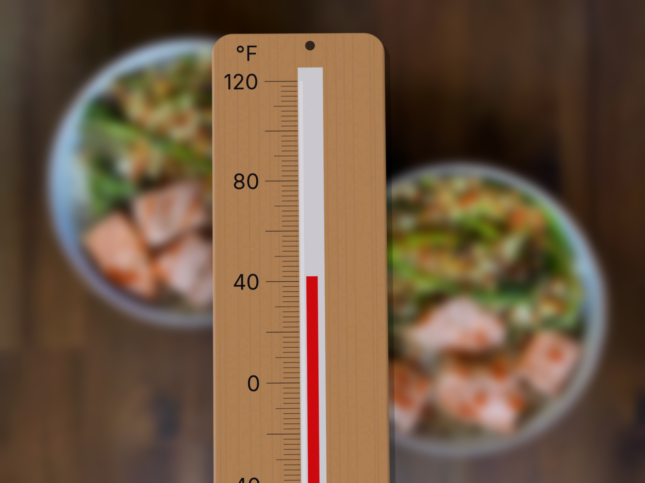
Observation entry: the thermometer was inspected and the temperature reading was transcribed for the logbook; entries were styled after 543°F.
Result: 42°F
